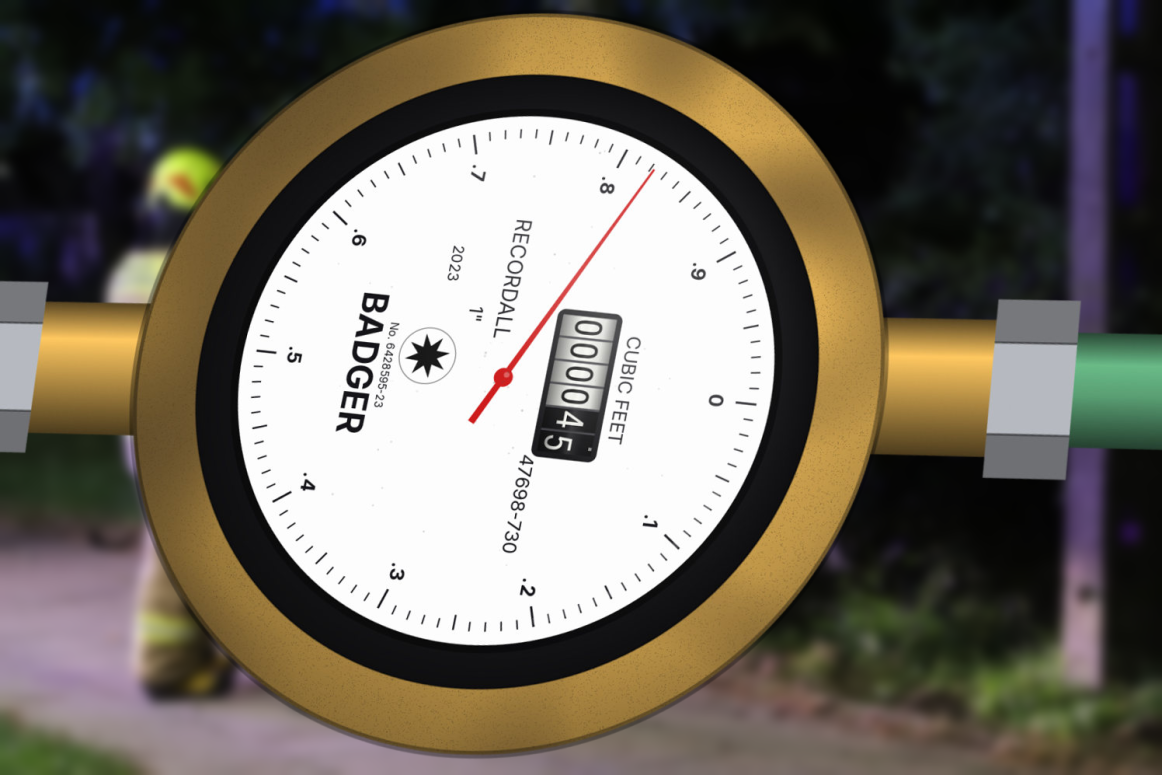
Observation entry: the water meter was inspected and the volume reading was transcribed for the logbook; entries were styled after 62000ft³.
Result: 44.82ft³
